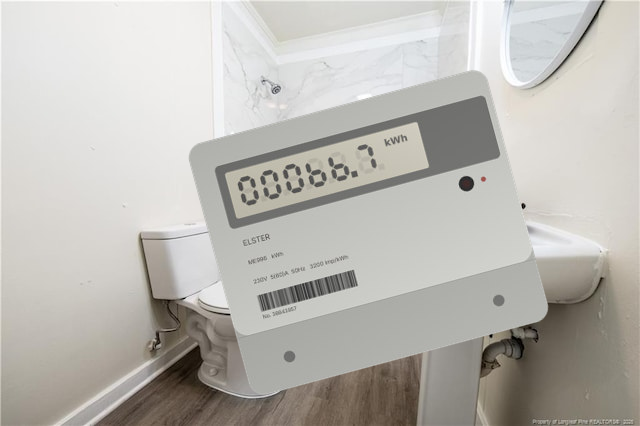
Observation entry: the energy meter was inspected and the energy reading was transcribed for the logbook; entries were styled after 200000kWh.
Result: 66.7kWh
